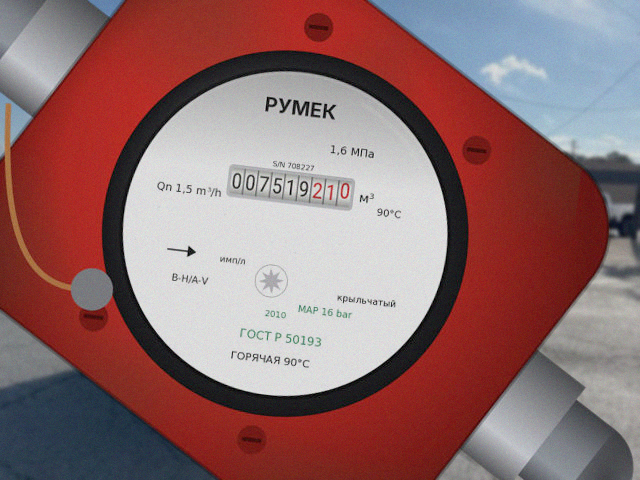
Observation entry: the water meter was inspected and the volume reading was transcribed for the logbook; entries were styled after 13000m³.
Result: 7519.210m³
